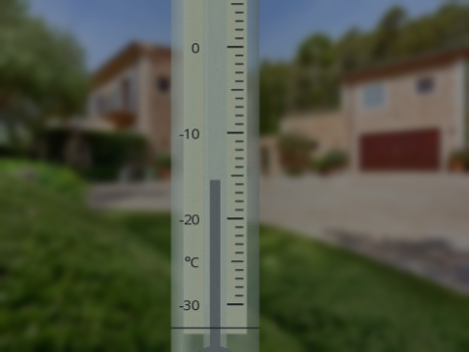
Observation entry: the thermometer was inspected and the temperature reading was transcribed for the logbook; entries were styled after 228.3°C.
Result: -15.5°C
